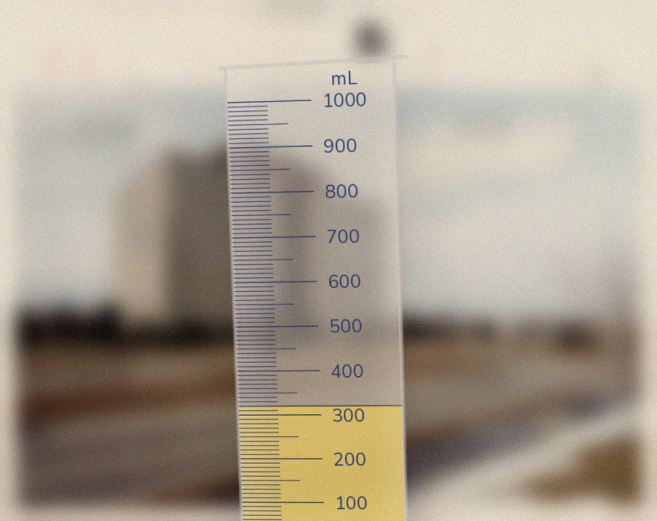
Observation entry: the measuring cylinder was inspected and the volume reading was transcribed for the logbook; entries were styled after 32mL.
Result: 320mL
